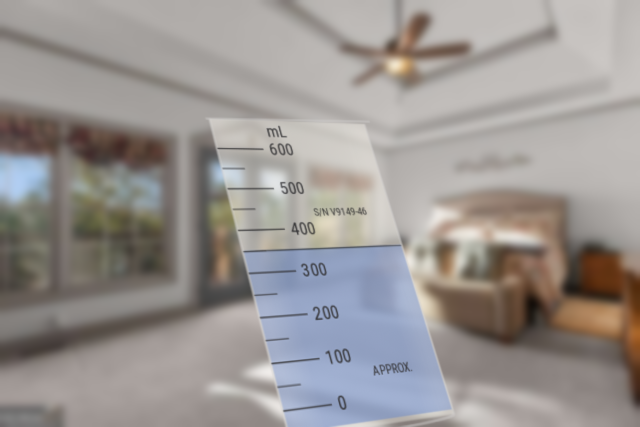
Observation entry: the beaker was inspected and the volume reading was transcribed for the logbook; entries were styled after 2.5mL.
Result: 350mL
